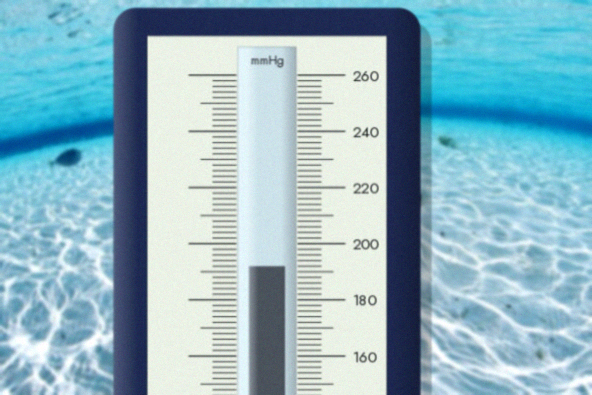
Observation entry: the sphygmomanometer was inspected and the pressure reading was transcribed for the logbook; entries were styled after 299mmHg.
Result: 192mmHg
